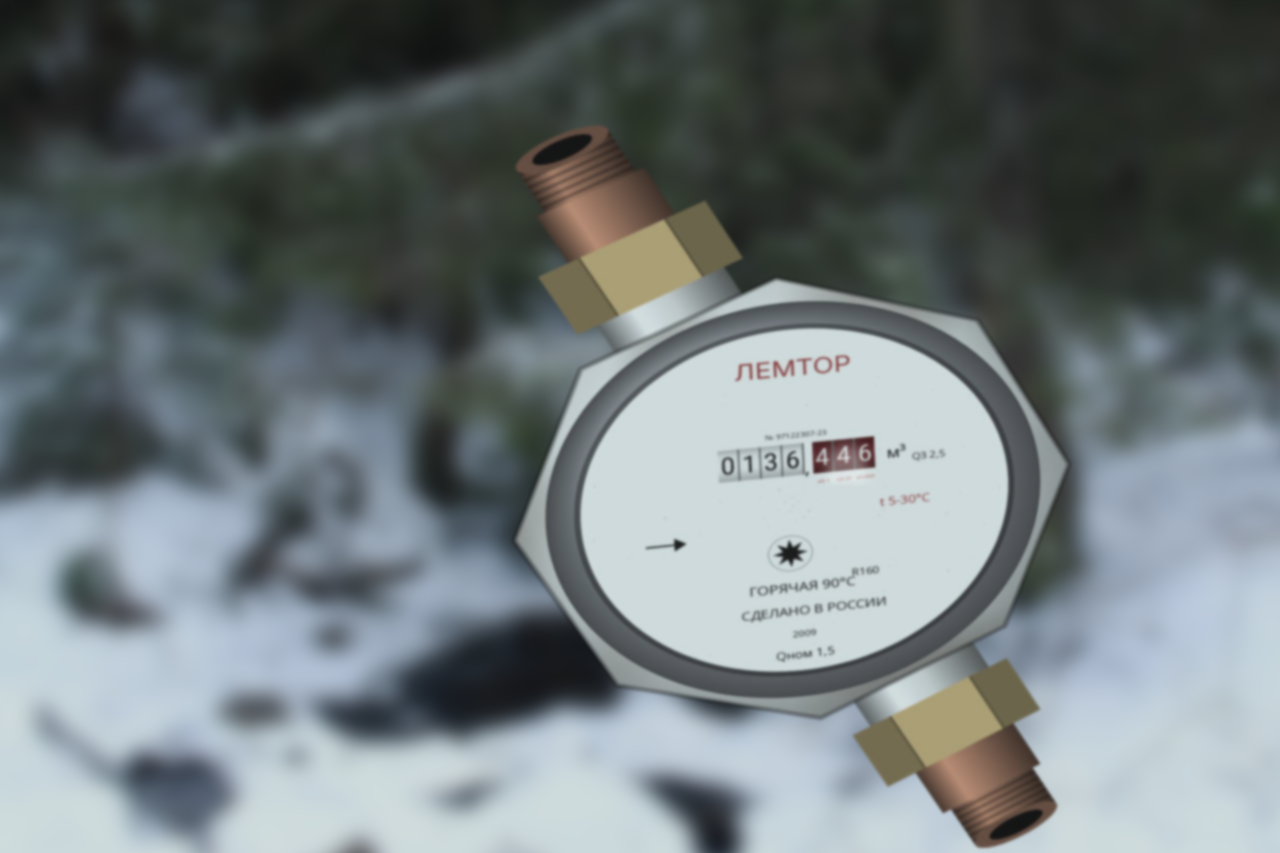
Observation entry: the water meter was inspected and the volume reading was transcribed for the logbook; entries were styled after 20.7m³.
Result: 136.446m³
